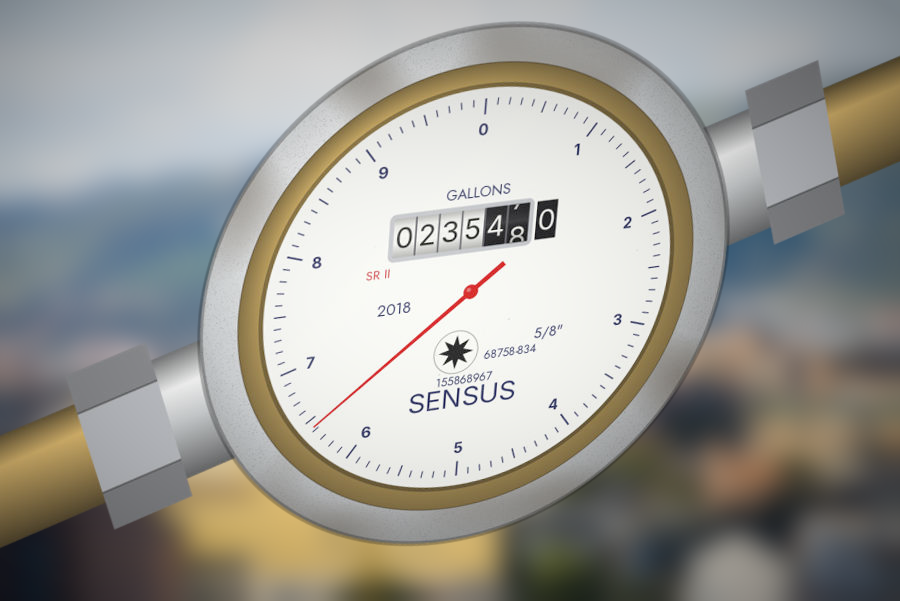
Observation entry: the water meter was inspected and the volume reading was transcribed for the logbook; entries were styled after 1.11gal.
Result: 235476.4gal
